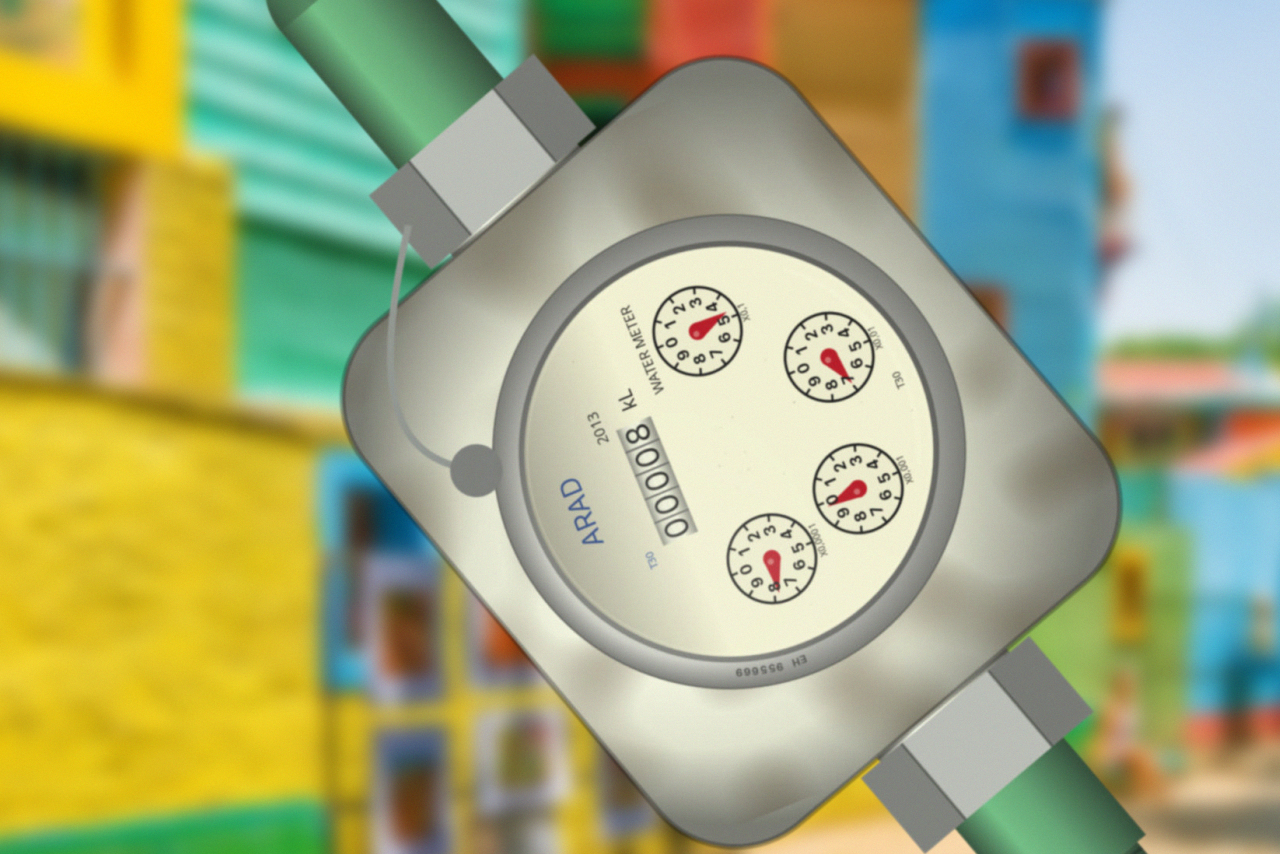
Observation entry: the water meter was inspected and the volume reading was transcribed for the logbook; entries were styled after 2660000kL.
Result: 8.4697kL
